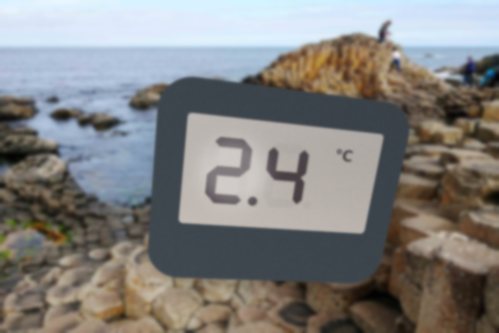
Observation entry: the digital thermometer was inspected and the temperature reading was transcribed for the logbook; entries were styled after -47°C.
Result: 2.4°C
